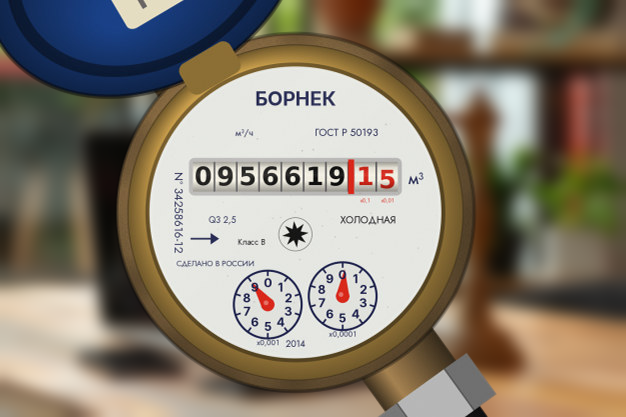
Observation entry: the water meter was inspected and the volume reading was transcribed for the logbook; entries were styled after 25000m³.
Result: 956619.1490m³
